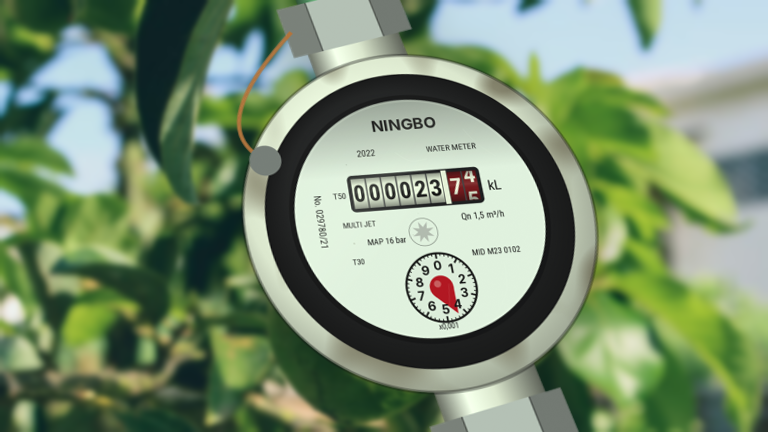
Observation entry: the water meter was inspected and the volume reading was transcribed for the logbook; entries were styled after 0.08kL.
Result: 23.744kL
